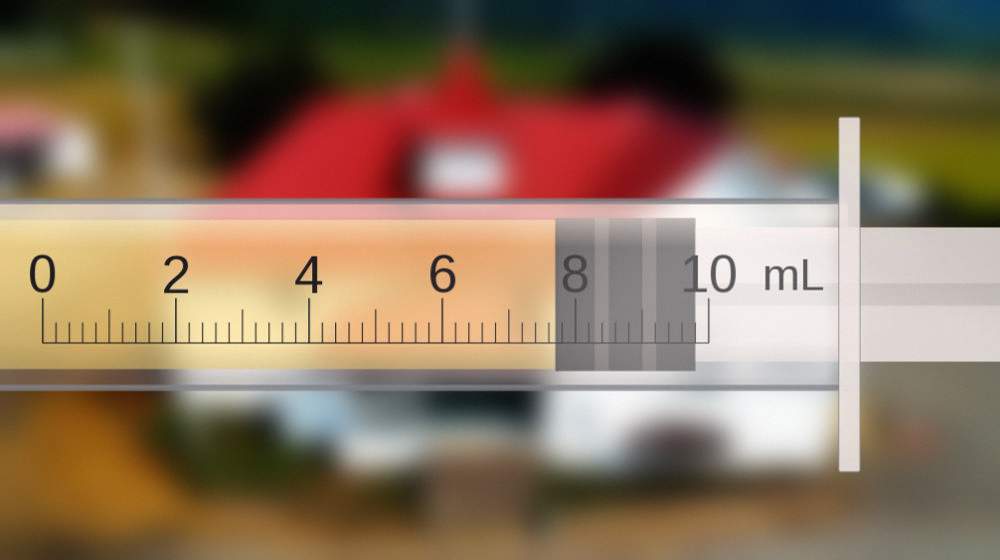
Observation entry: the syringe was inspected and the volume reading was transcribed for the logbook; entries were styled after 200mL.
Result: 7.7mL
